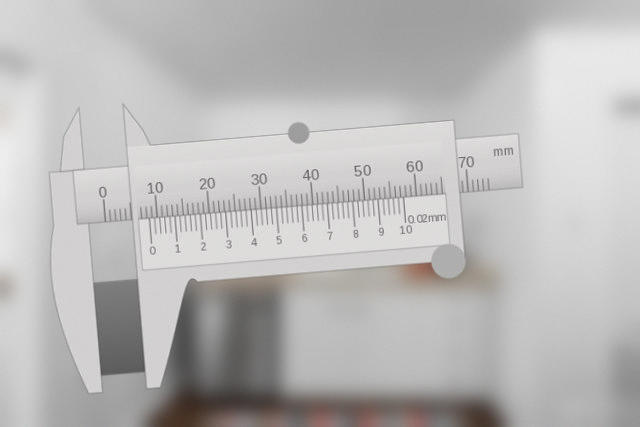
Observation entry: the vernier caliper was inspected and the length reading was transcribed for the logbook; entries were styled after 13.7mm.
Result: 8.5mm
